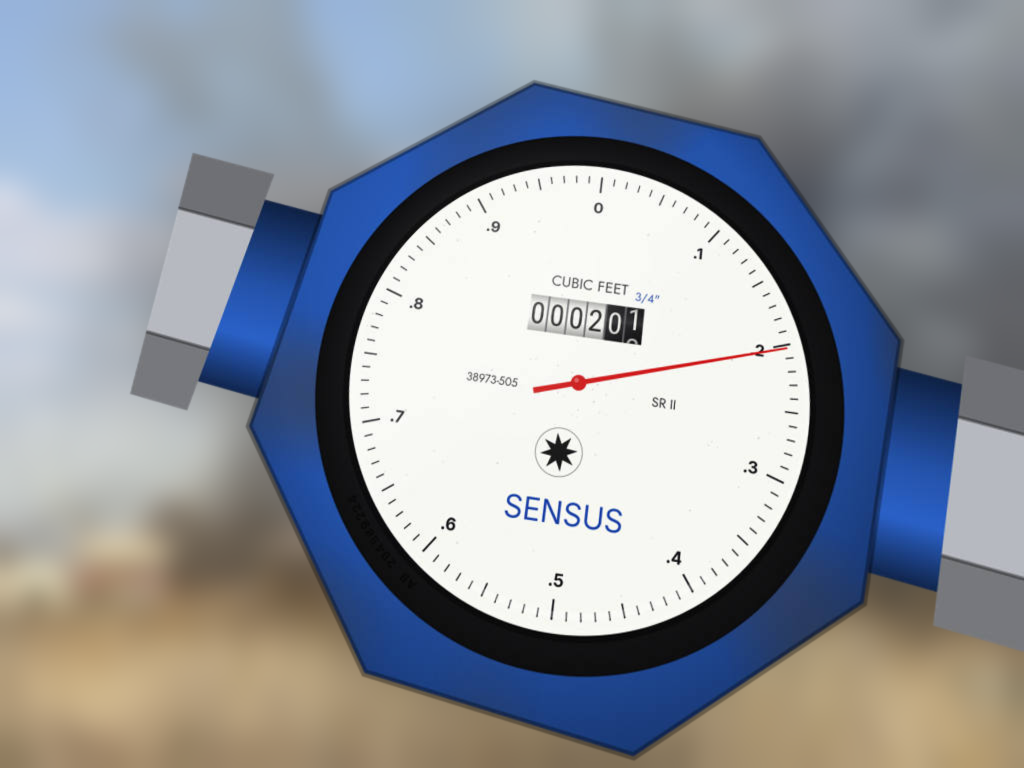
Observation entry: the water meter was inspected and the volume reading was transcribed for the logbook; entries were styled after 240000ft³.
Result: 201.20ft³
